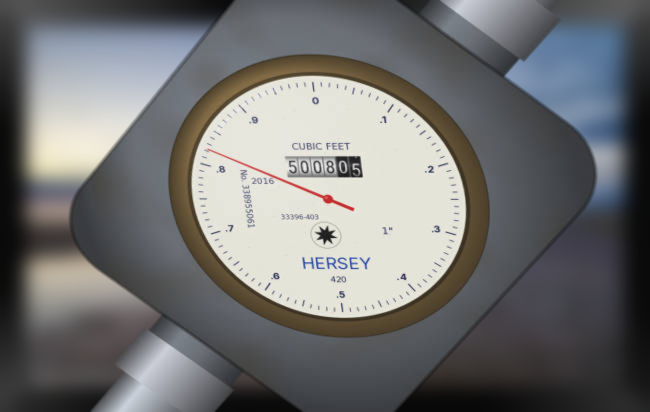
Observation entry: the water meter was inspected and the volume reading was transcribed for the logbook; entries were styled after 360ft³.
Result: 500804.82ft³
